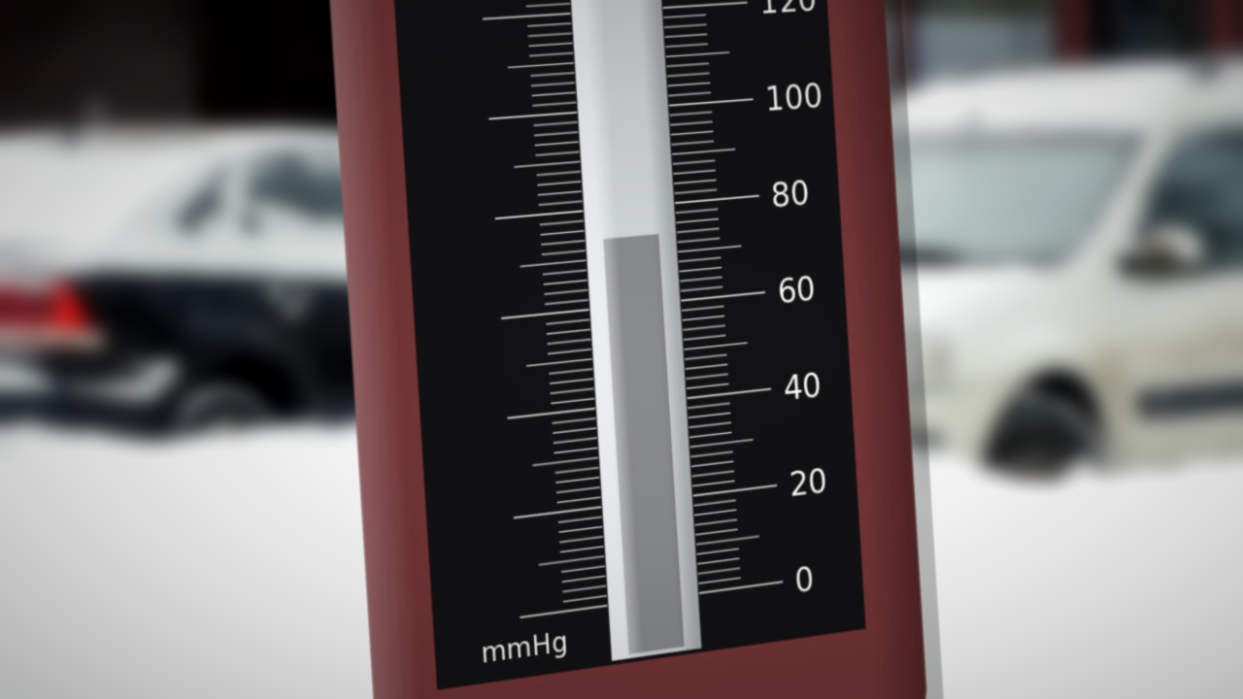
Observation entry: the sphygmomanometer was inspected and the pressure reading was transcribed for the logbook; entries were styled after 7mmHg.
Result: 74mmHg
